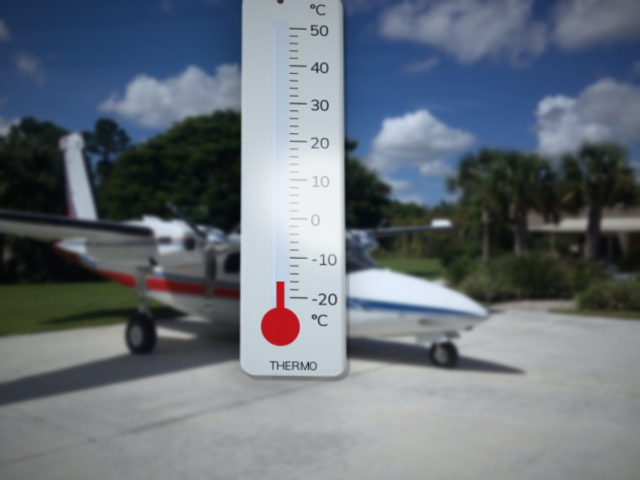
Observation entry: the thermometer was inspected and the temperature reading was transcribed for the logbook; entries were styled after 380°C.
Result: -16°C
